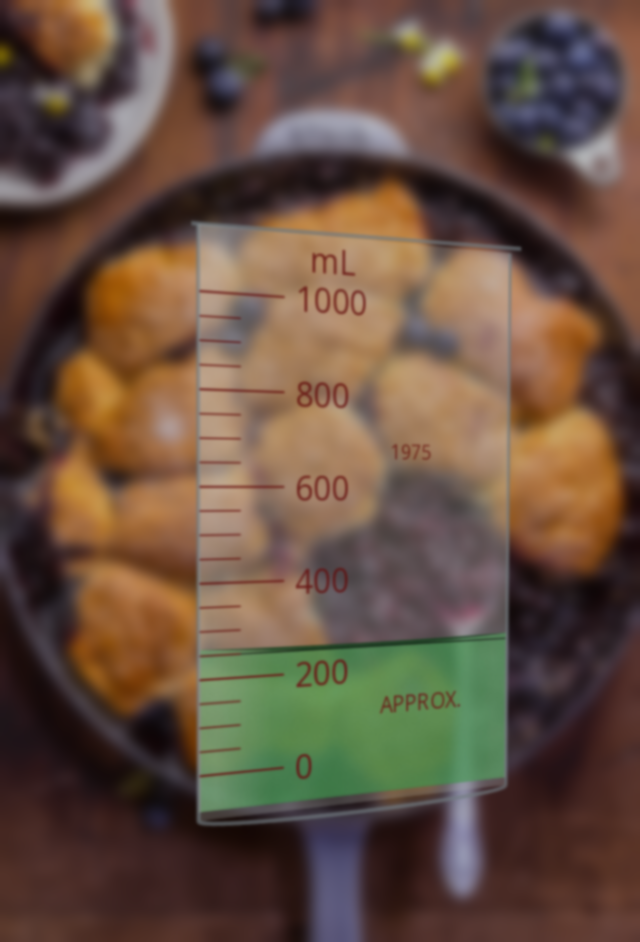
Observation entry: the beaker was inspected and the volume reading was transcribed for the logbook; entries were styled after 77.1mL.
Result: 250mL
